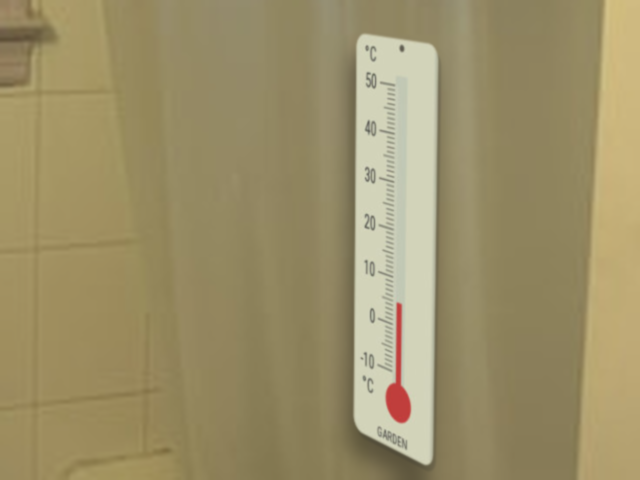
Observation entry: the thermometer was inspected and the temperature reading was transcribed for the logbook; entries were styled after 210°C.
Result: 5°C
